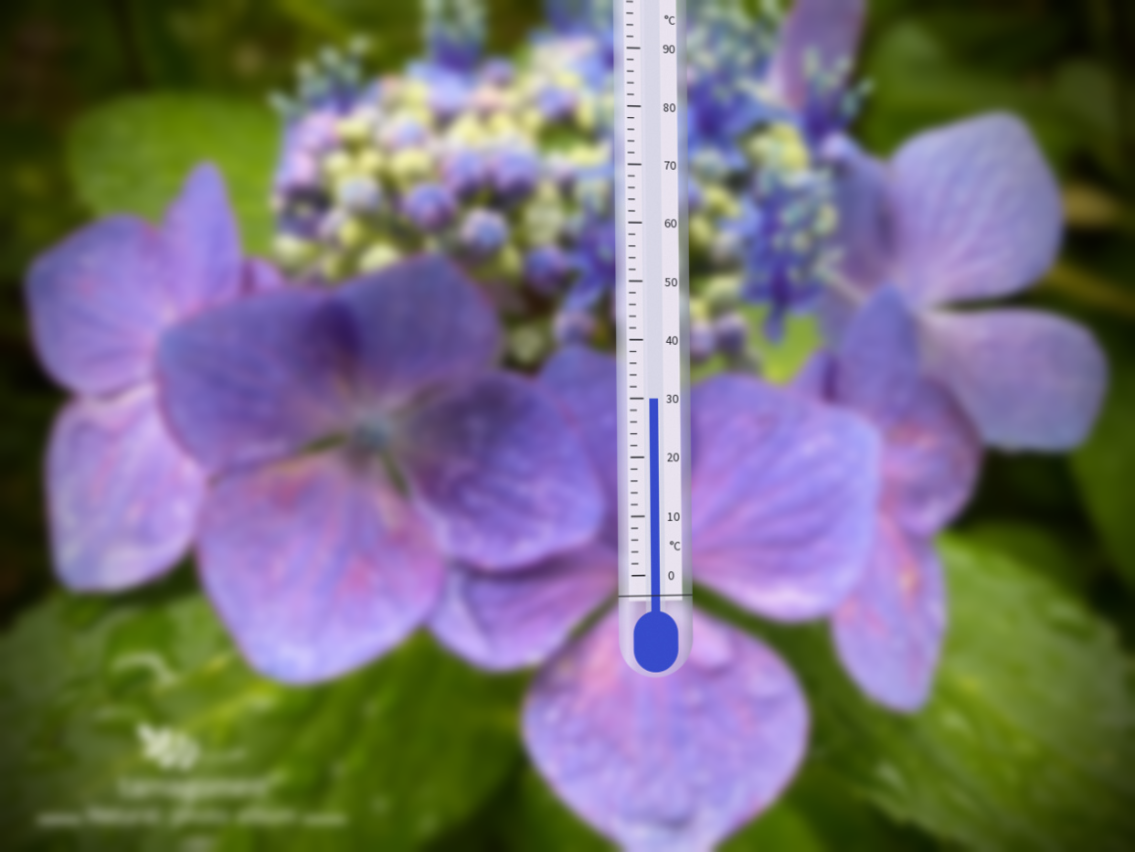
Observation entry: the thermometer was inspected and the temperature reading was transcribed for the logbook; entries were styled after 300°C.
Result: 30°C
